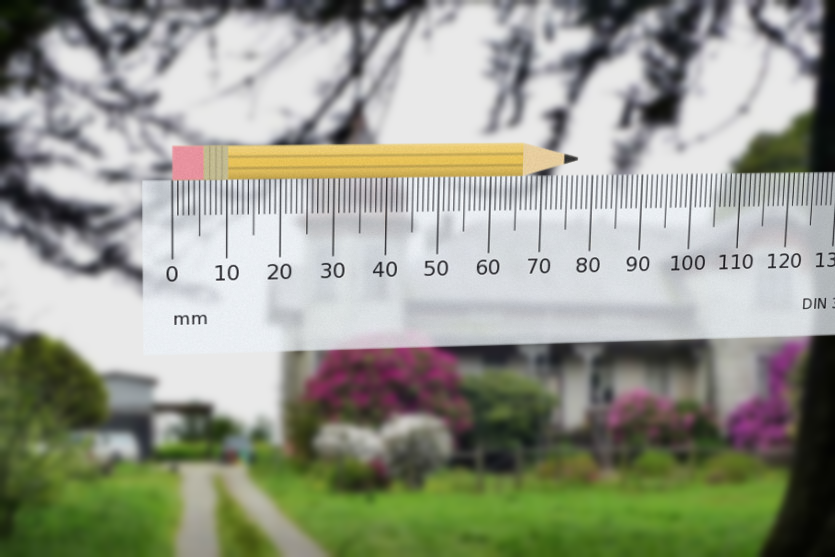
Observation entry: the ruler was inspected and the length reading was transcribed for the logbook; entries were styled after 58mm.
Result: 77mm
